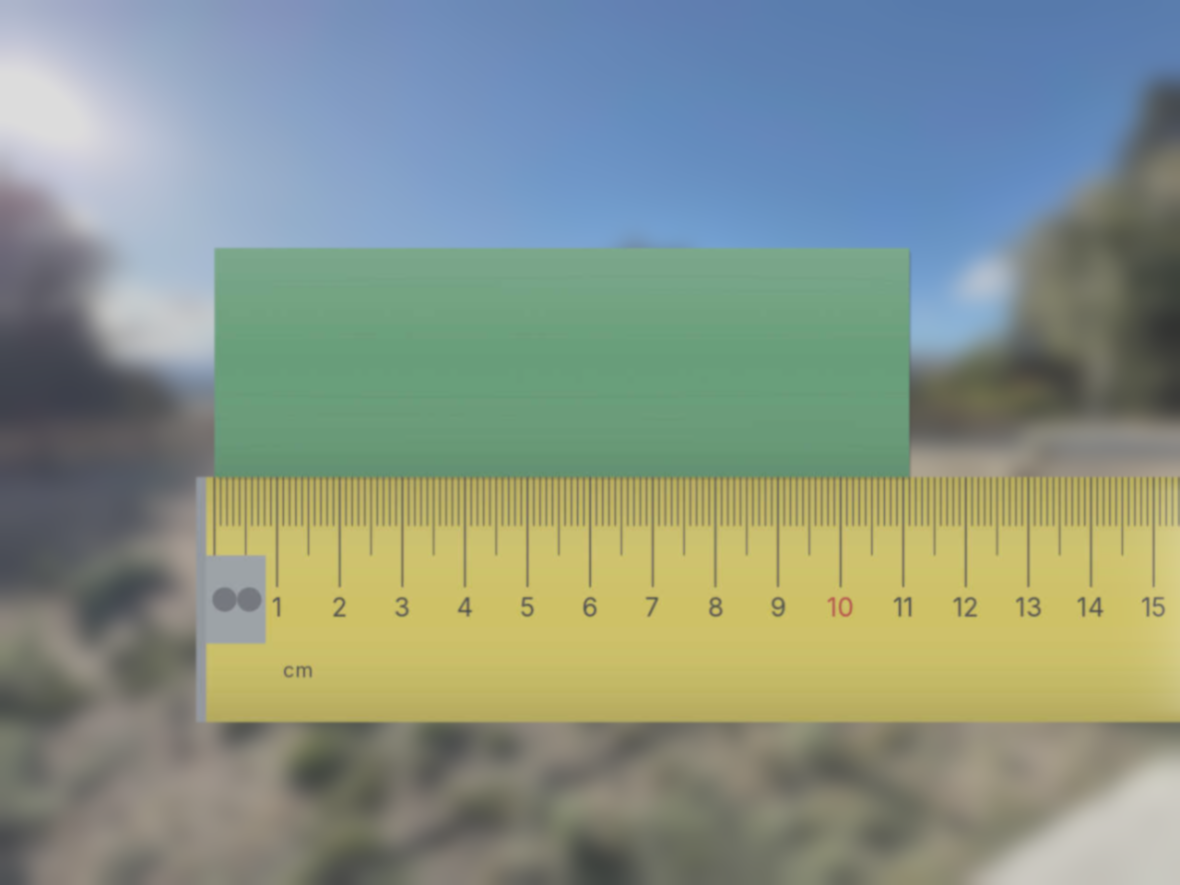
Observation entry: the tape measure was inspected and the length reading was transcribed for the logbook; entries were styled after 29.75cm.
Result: 11.1cm
